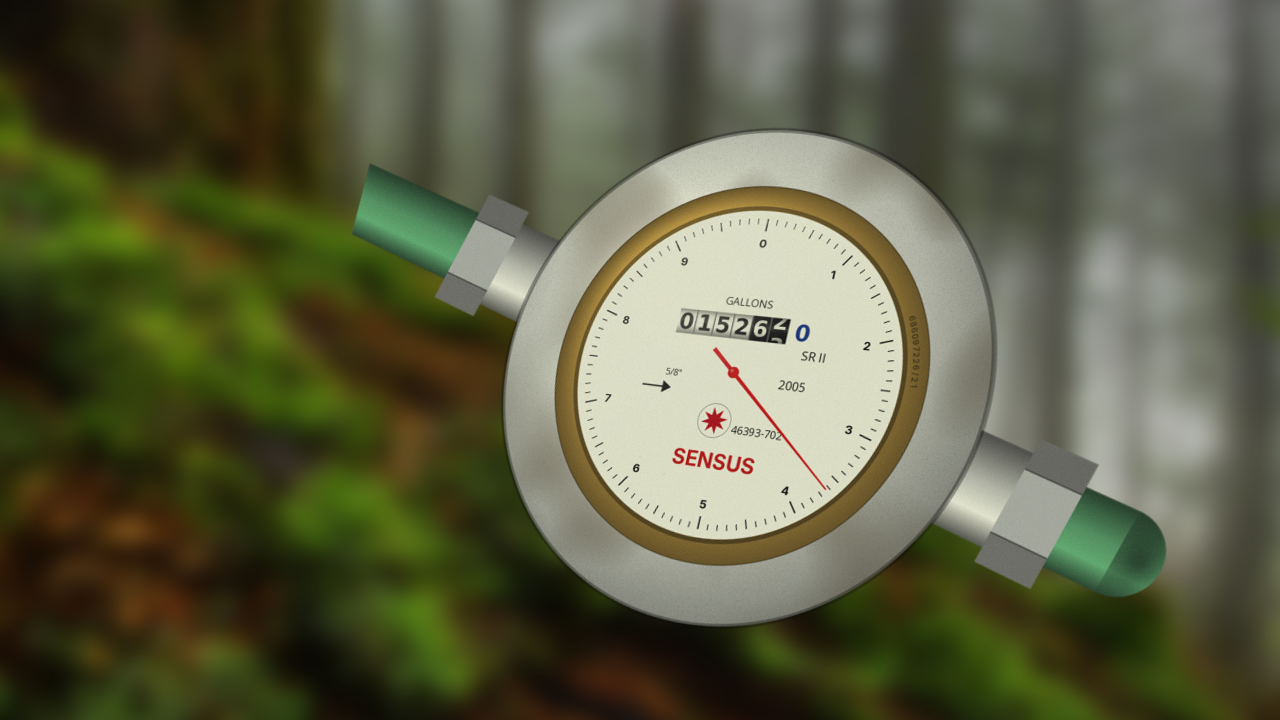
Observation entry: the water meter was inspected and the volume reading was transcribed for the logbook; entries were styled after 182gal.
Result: 152623.6gal
